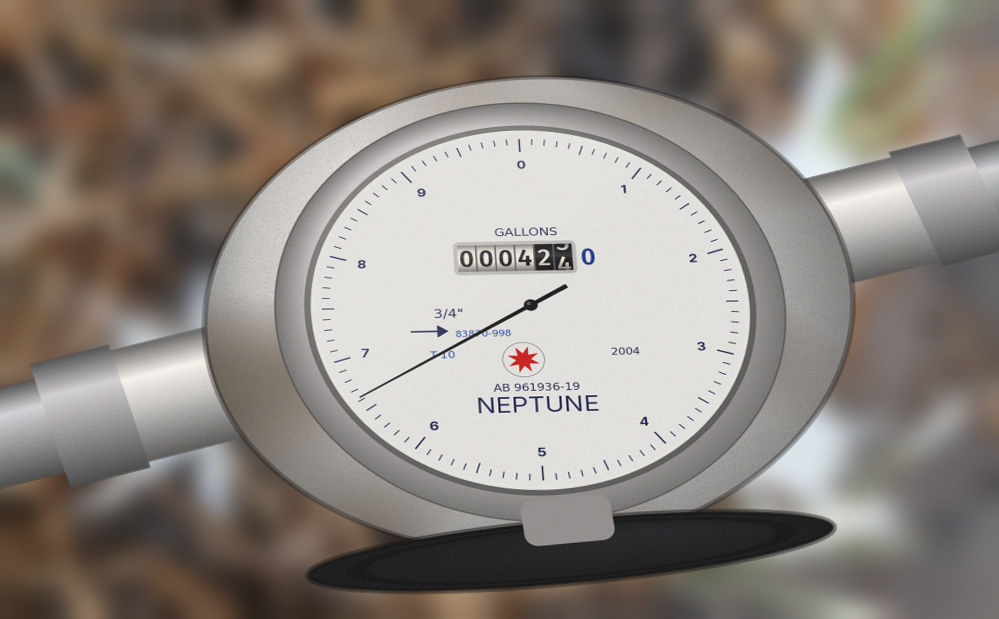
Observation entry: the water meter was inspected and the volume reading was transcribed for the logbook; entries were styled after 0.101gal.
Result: 4236.6gal
